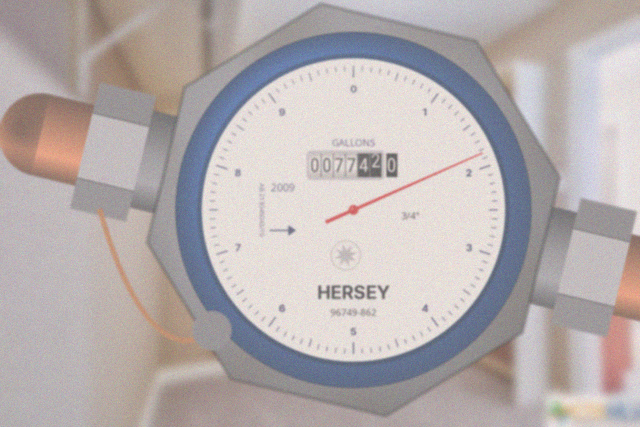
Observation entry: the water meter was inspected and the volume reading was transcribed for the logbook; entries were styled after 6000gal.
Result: 77421.8gal
